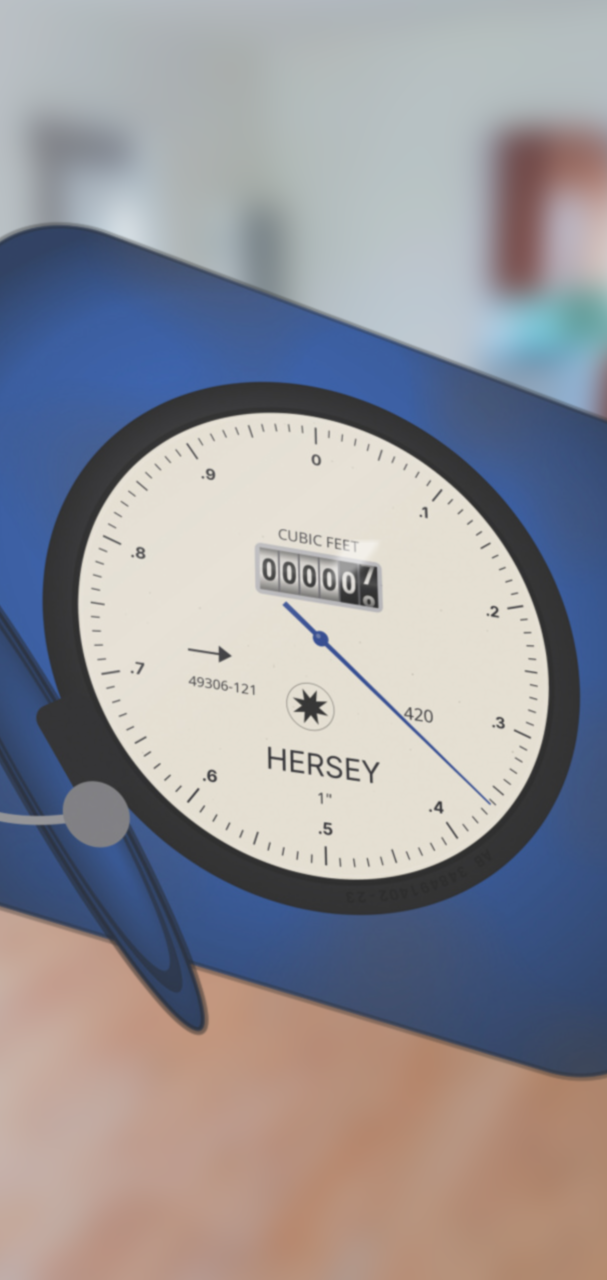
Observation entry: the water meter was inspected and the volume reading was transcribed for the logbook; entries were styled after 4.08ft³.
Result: 7.36ft³
